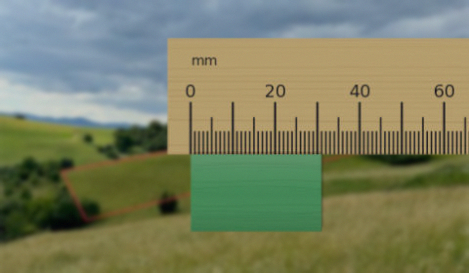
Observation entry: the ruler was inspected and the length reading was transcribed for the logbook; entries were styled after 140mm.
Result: 31mm
